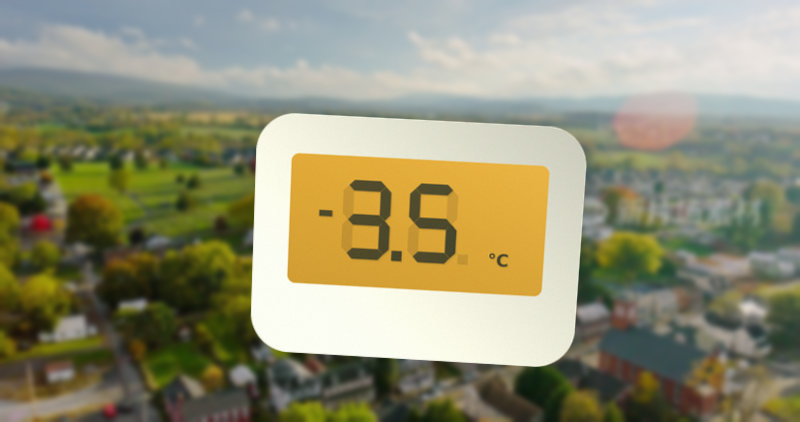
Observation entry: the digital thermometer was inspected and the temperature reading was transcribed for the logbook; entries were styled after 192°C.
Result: -3.5°C
